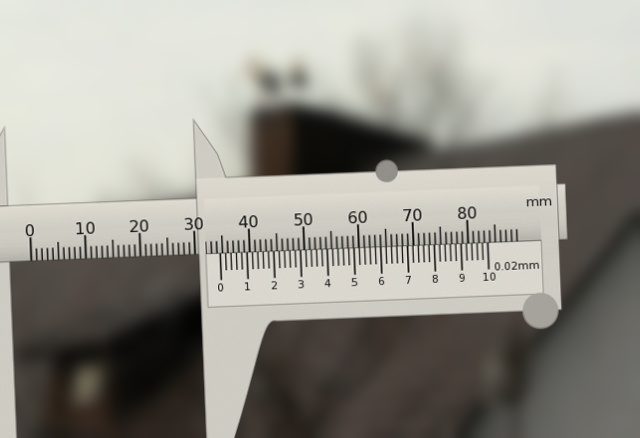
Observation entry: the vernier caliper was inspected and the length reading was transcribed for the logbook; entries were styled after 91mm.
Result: 34.6mm
